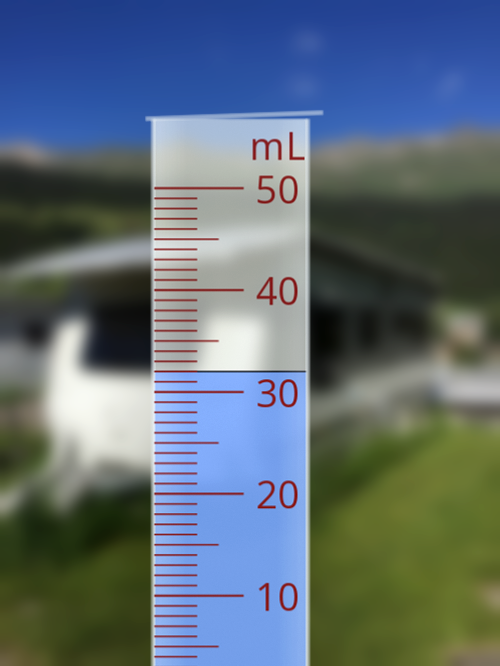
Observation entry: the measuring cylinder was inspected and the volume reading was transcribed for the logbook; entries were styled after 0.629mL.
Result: 32mL
